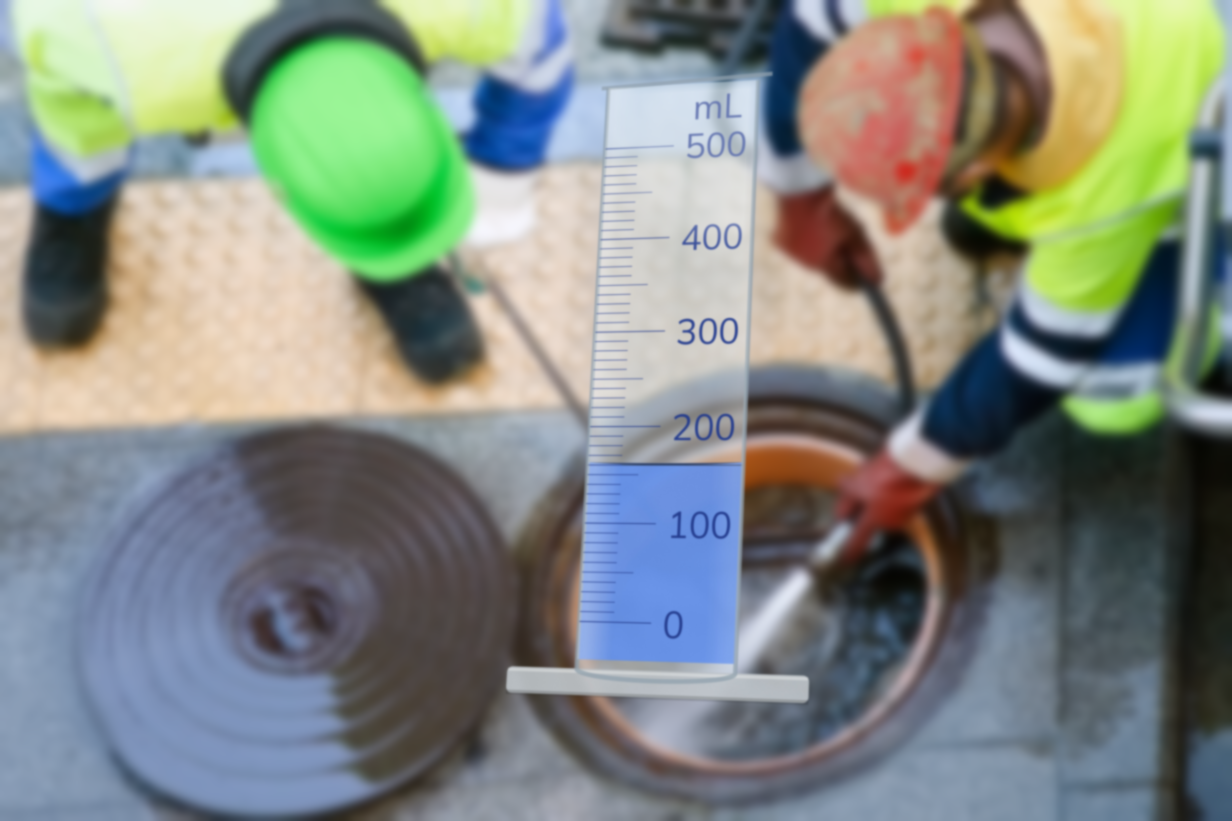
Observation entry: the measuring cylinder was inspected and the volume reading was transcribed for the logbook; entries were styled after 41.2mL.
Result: 160mL
